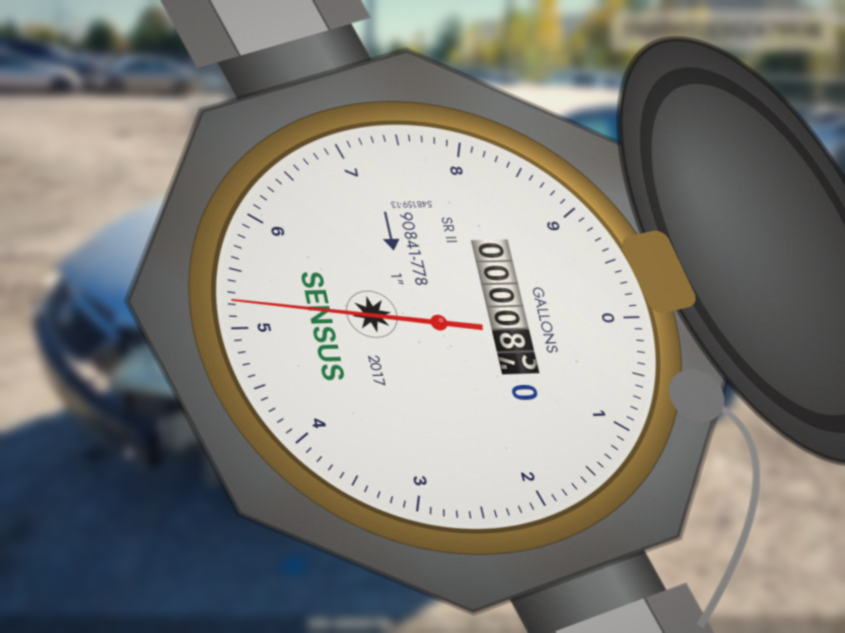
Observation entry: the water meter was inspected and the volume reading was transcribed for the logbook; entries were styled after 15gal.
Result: 835.2gal
